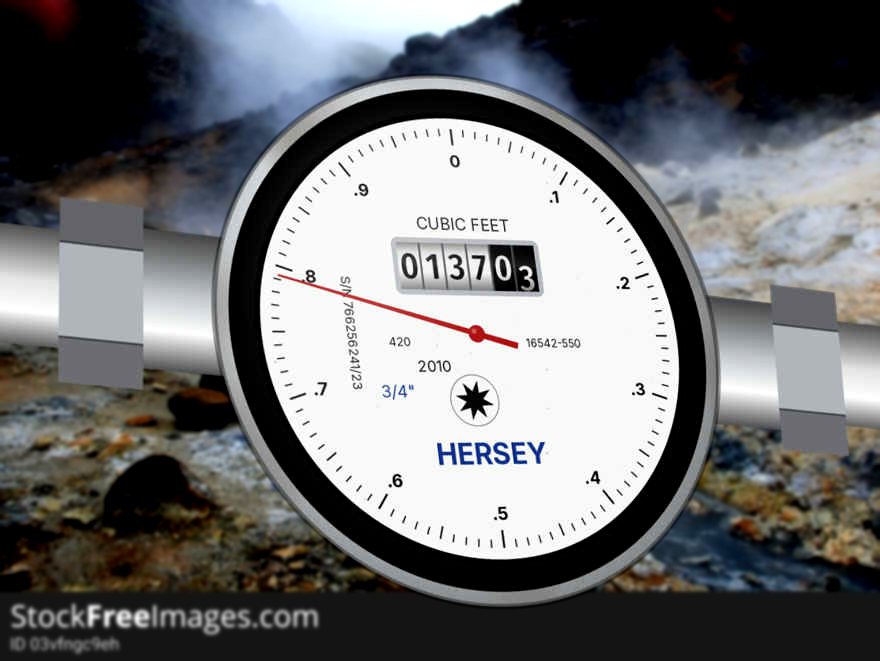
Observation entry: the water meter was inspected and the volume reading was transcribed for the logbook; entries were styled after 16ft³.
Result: 13702.79ft³
